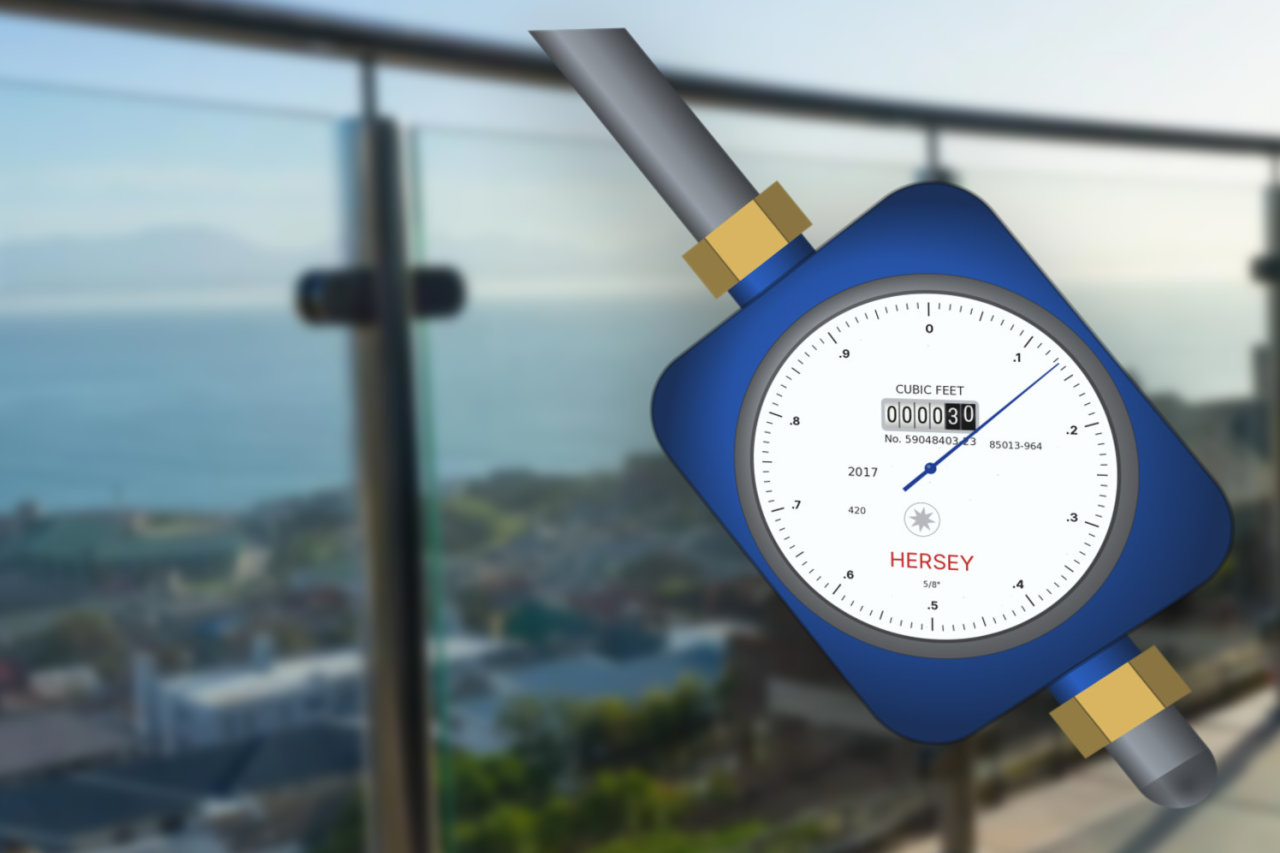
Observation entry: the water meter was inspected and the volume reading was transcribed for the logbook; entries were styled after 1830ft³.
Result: 30.13ft³
